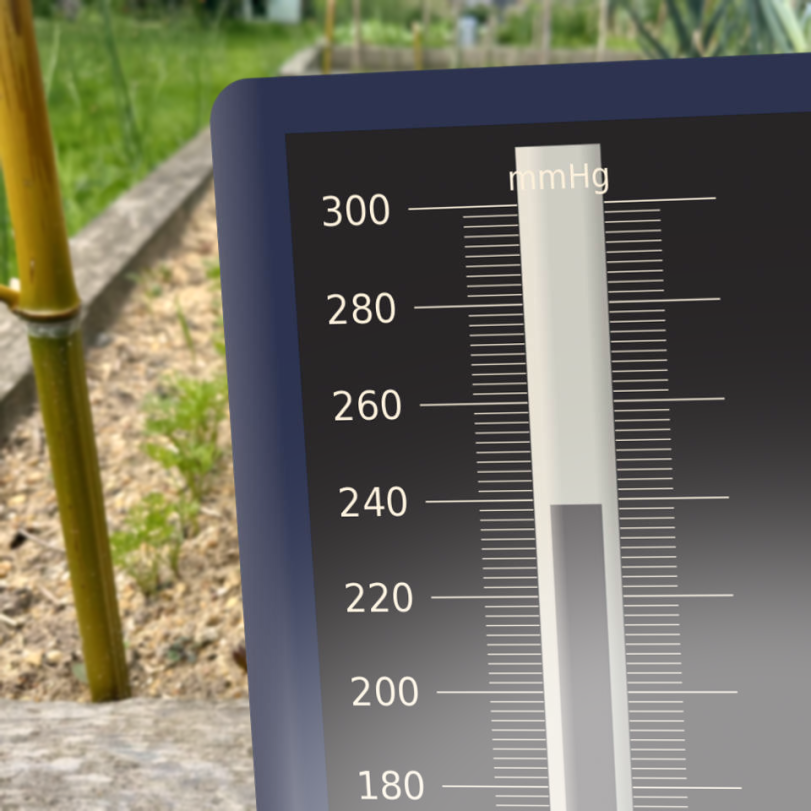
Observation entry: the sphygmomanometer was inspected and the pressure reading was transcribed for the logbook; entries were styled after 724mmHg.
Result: 239mmHg
